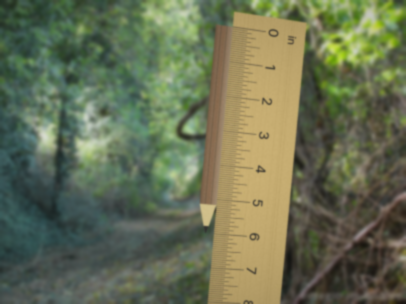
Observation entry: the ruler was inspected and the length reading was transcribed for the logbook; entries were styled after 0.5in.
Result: 6in
